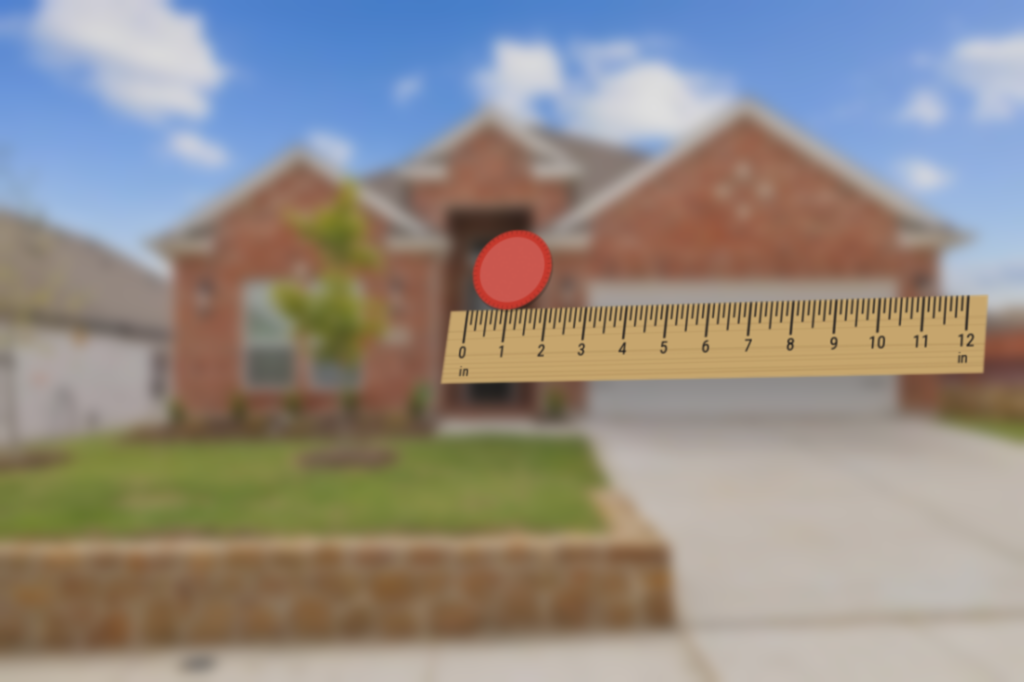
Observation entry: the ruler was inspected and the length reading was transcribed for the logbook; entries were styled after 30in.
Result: 2in
